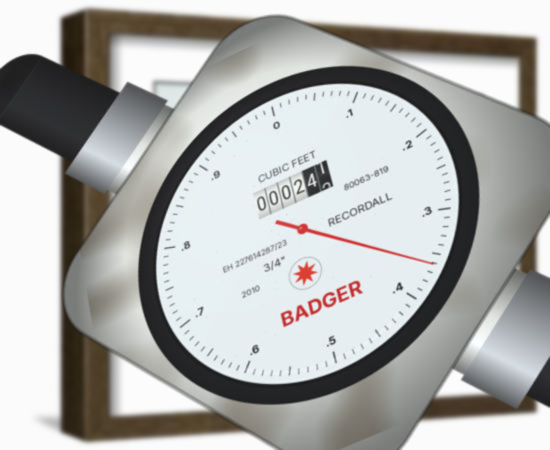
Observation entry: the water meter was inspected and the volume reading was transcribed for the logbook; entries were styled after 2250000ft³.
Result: 241.36ft³
